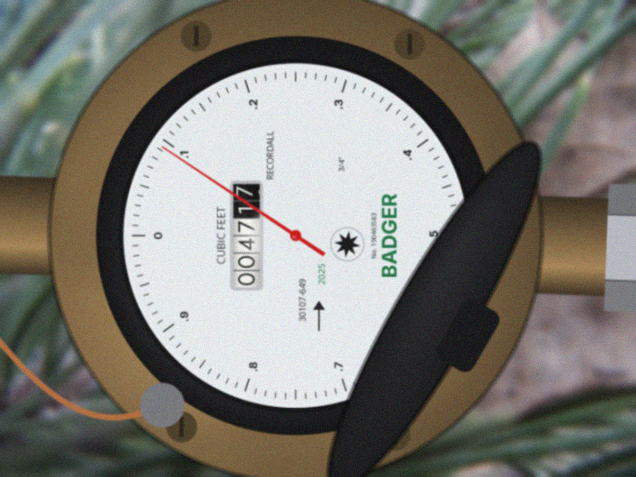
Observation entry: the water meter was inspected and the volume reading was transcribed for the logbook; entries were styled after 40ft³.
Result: 4717.09ft³
